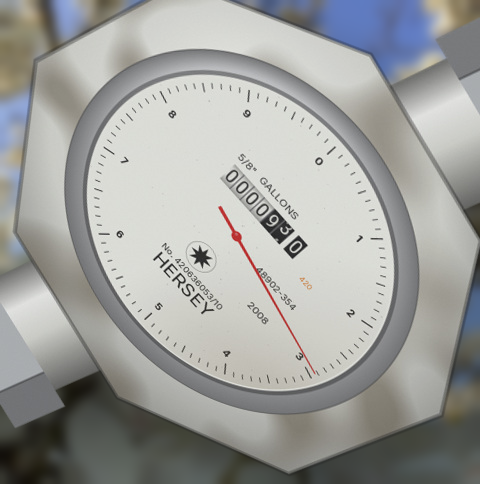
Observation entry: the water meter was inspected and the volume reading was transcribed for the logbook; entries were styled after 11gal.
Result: 932.9gal
